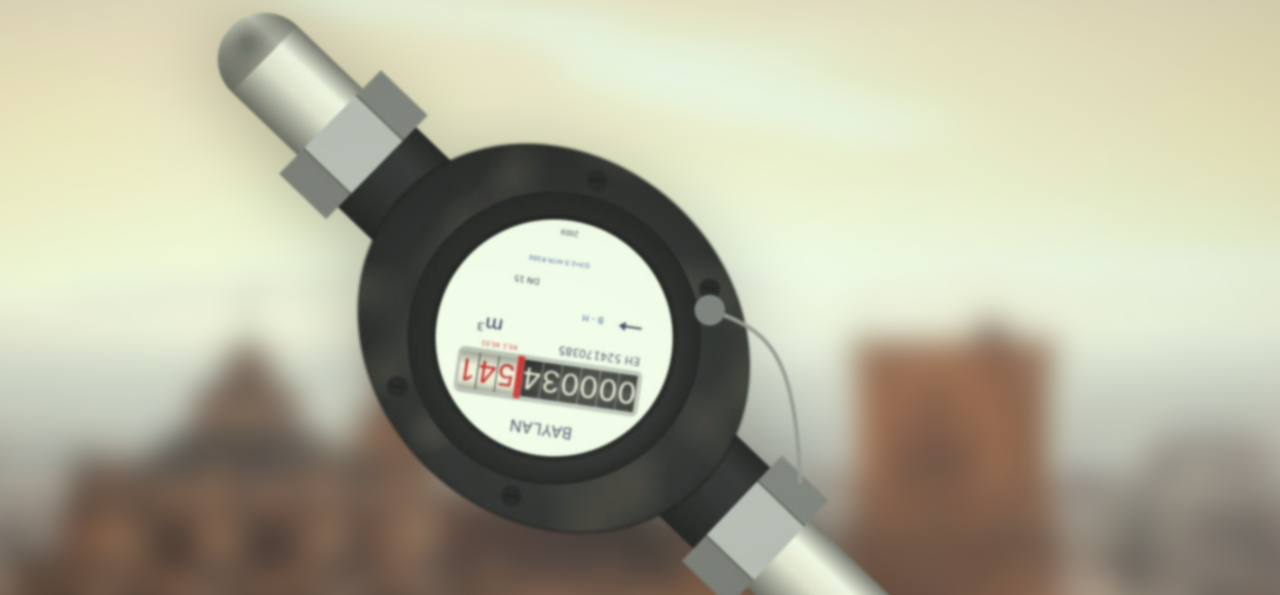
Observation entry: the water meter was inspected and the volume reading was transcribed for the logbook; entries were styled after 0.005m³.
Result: 34.541m³
